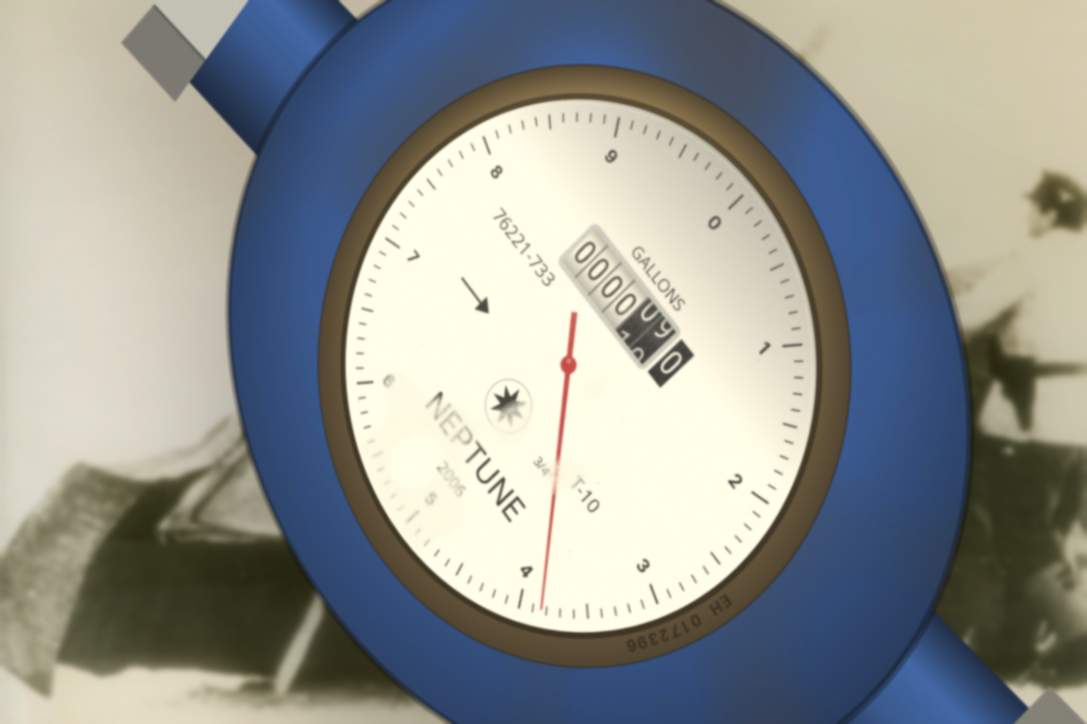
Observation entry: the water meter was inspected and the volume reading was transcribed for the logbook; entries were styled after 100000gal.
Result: 93.8gal
